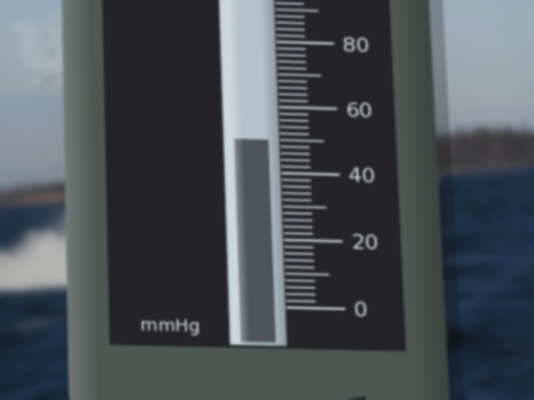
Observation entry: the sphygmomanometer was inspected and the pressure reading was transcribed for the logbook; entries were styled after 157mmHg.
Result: 50mmHg
